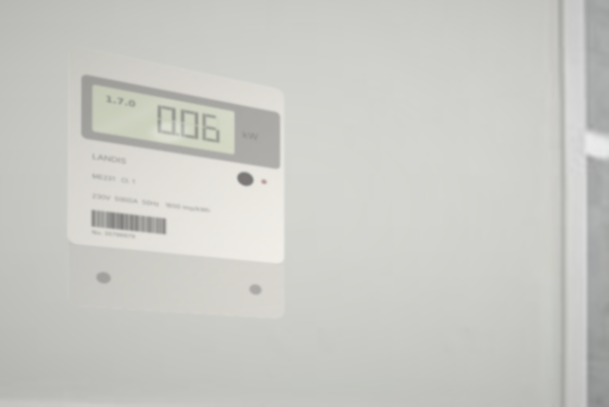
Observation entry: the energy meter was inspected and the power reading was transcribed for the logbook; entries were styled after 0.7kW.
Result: 0.06kW
